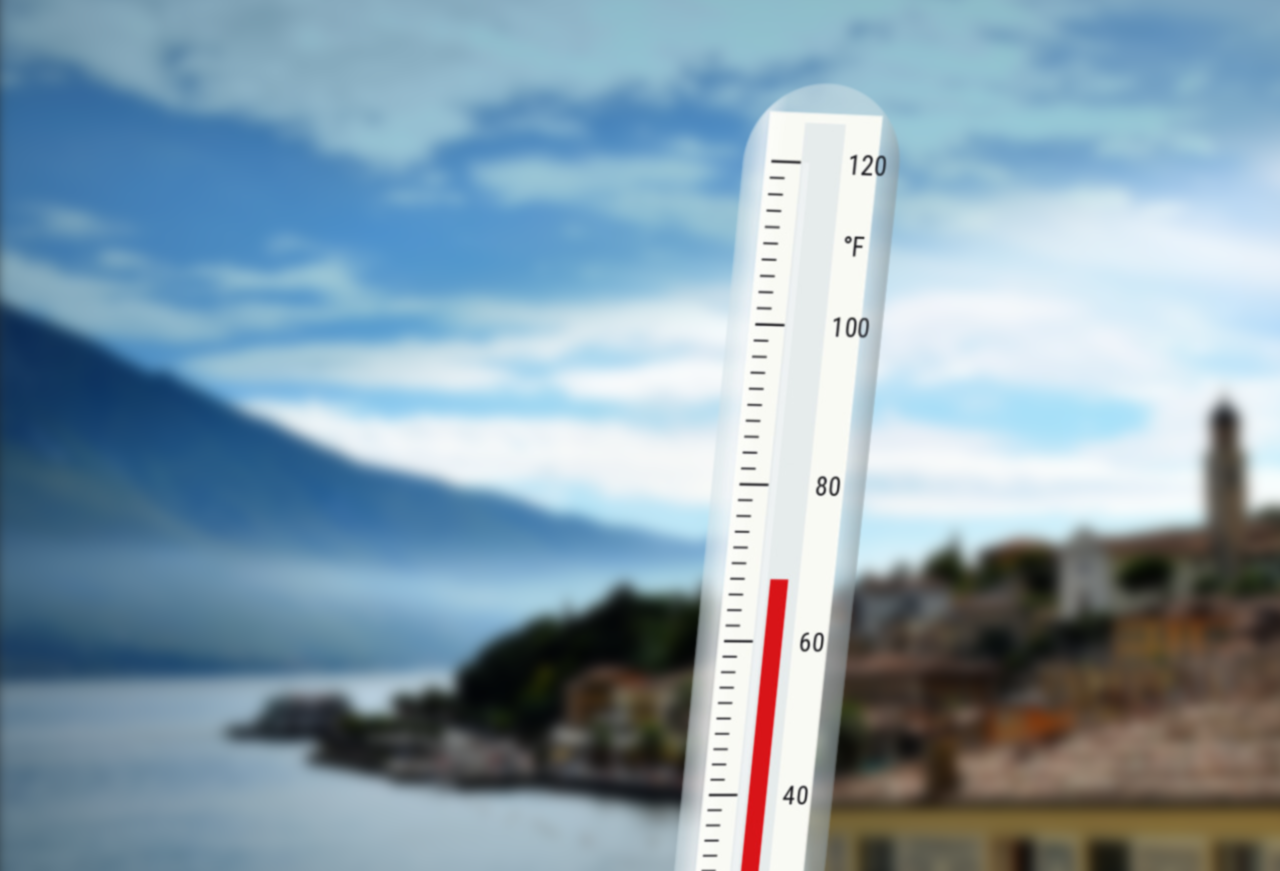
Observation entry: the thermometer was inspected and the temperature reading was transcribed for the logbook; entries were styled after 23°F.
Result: 68°F
